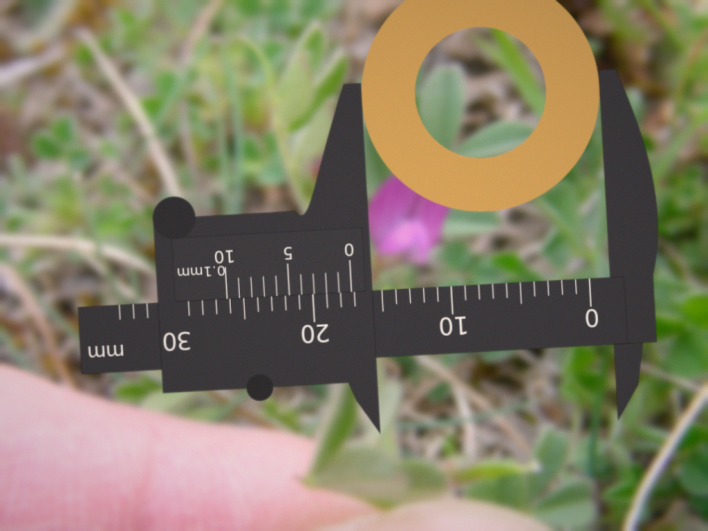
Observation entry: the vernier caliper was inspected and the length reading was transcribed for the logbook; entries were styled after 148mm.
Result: 17.2mm
